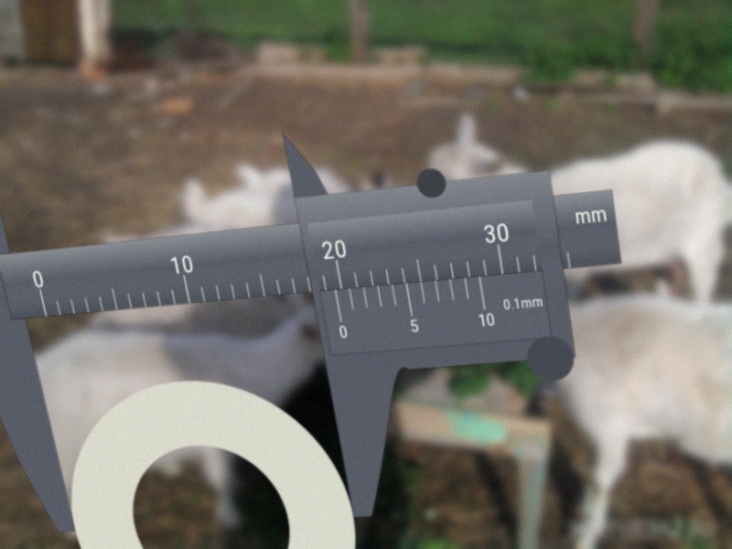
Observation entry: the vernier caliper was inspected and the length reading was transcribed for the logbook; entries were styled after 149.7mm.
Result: 19.6mm
